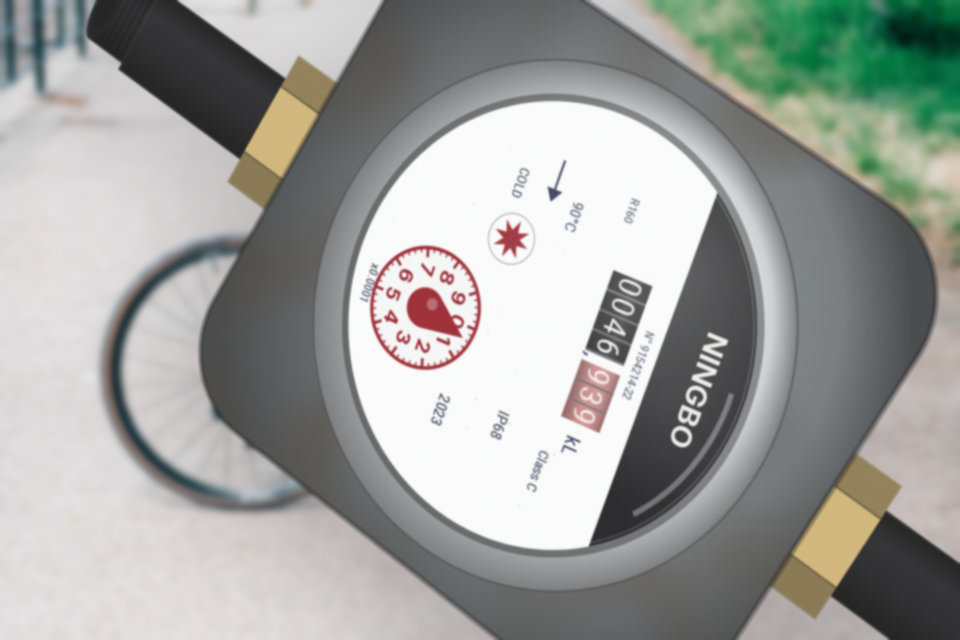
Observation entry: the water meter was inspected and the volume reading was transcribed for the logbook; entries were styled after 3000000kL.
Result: 46.9390kL
